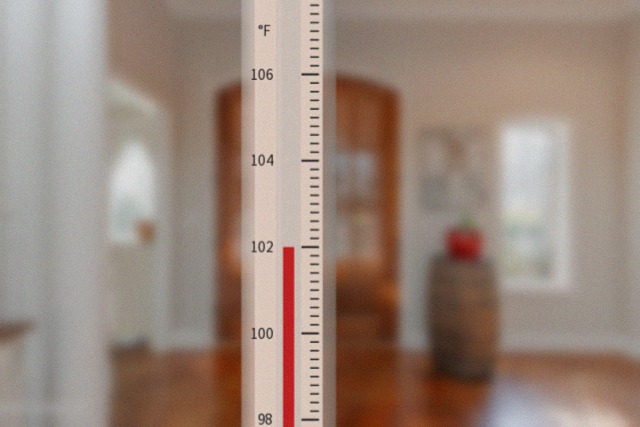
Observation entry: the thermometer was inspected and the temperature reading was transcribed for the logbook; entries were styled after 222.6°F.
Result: 102°F
